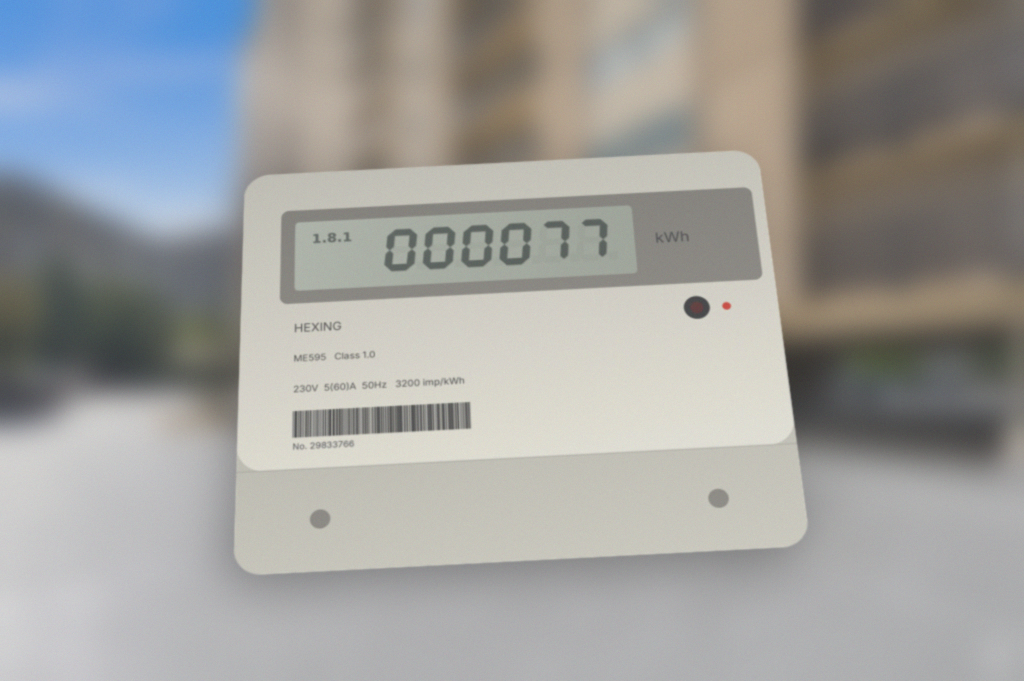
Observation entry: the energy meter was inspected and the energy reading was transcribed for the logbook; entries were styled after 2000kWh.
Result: 77kWh
